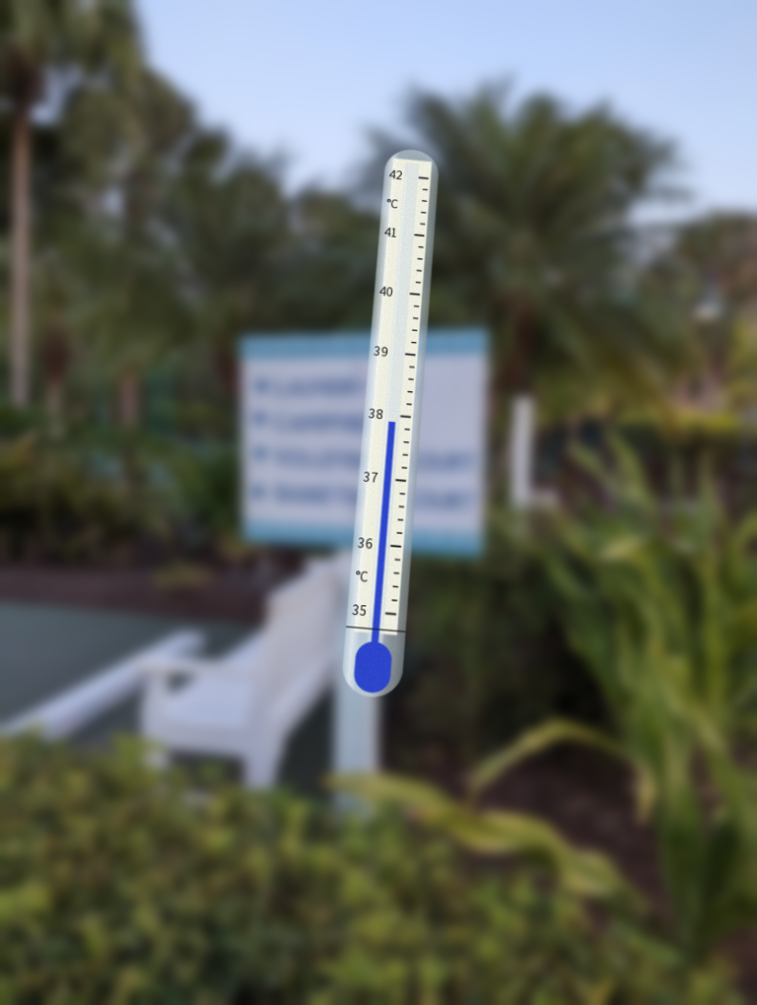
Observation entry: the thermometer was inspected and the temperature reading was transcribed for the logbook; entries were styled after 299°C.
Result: 37.9°C
